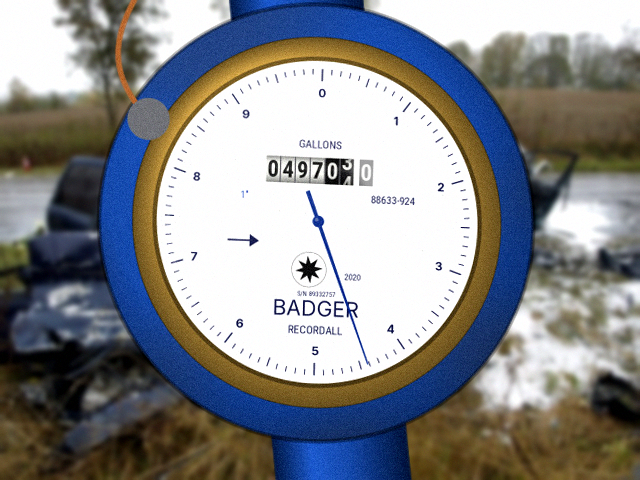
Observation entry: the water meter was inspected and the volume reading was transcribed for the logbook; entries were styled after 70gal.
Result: 497034.4gal
